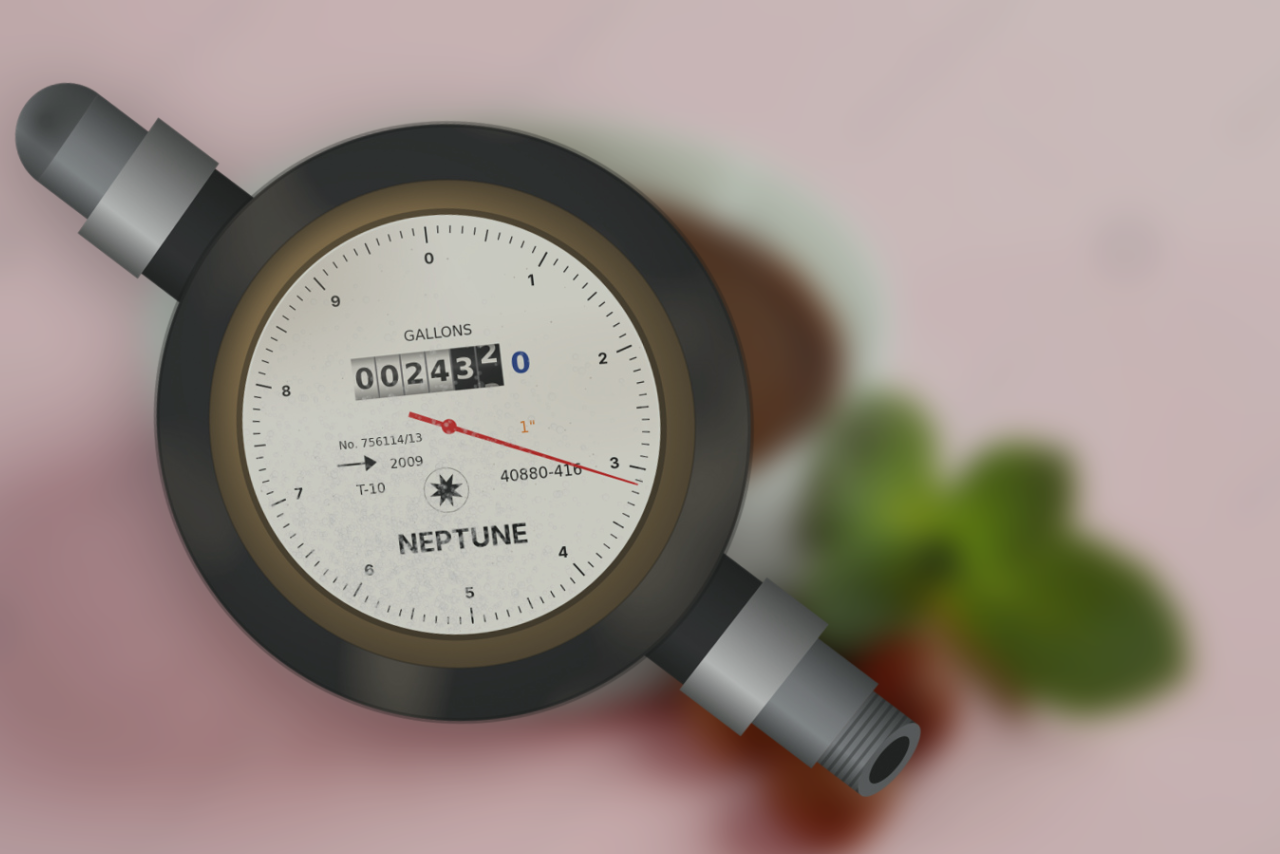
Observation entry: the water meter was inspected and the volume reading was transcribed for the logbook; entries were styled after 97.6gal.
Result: 24323.1gal
